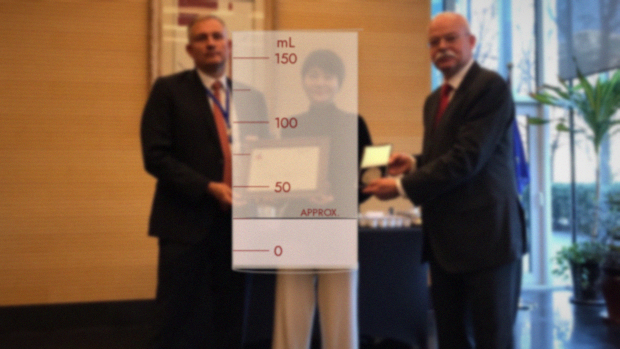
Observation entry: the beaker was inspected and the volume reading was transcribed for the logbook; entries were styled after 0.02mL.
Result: 25mL
